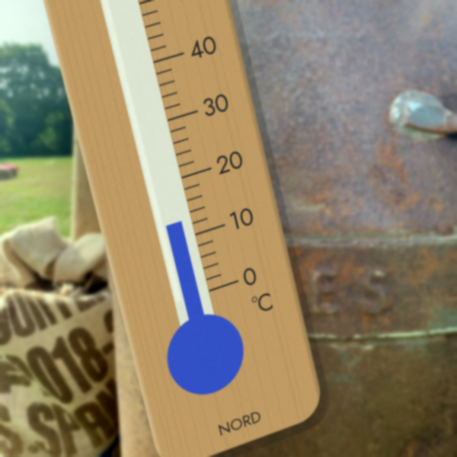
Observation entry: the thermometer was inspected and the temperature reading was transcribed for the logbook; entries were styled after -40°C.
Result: 13°C
